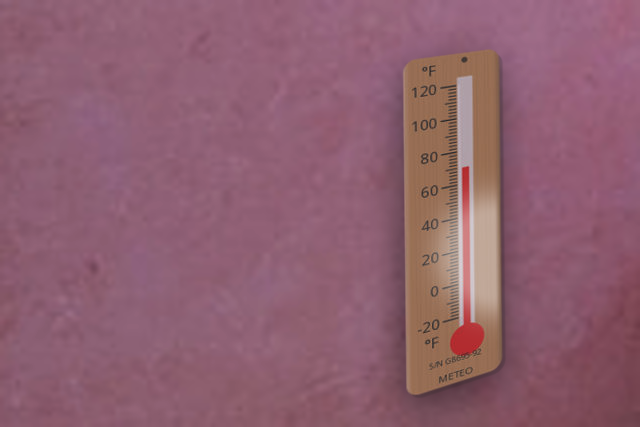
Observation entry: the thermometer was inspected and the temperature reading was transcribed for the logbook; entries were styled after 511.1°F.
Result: 70°F
